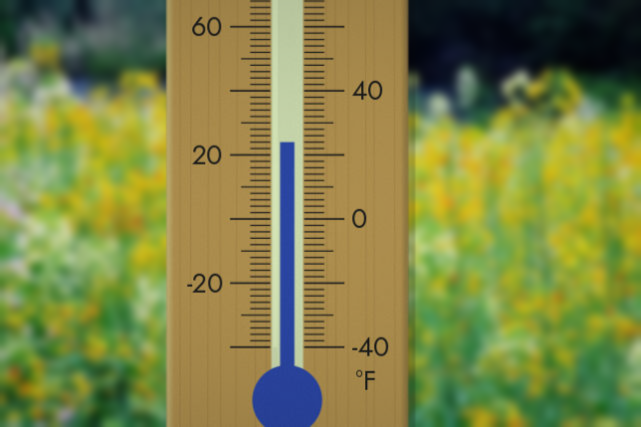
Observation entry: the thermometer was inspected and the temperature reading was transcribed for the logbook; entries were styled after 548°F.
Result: 24°F
